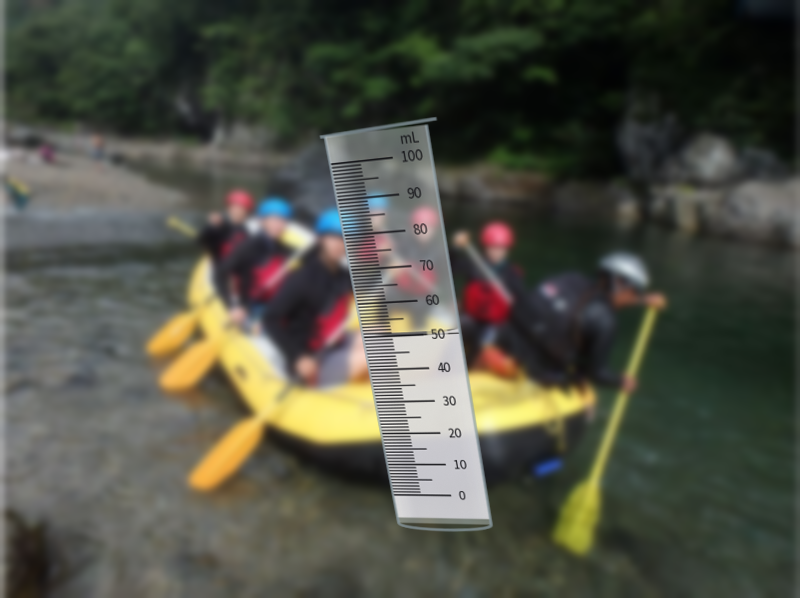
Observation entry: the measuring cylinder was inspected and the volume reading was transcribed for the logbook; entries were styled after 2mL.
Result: 50mL
